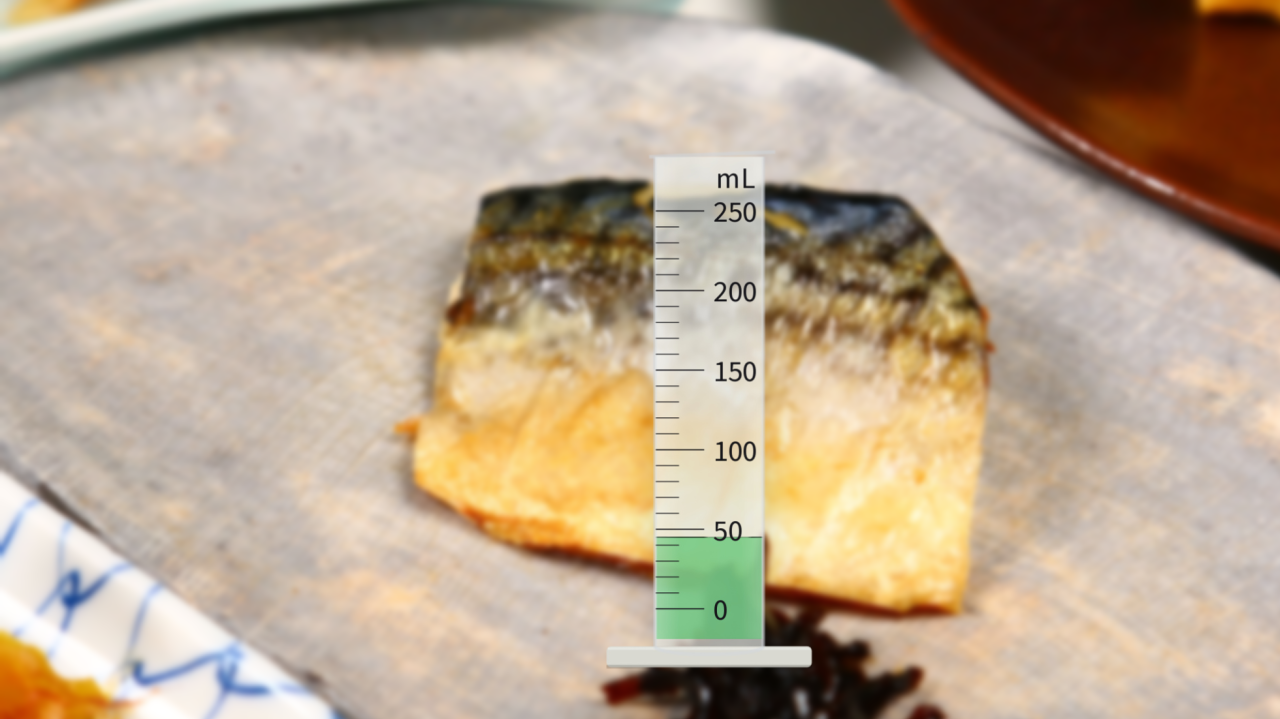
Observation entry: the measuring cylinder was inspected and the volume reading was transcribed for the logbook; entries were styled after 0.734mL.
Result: 45mL
